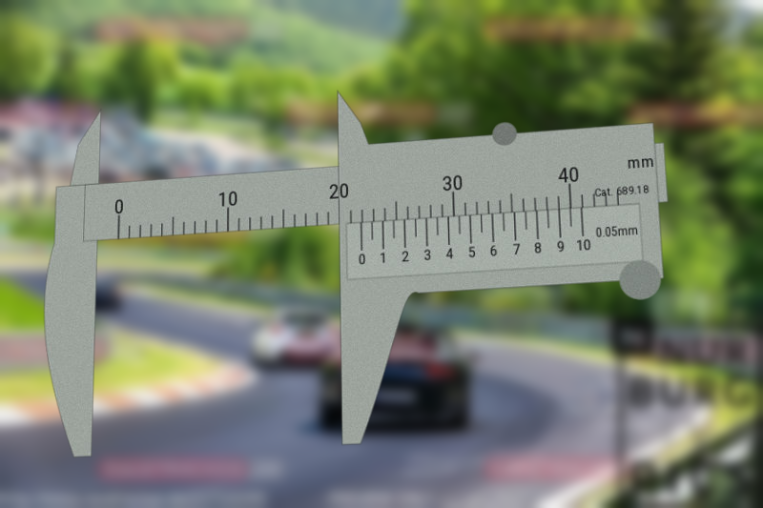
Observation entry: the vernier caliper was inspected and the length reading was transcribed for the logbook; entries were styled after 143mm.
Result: 21.9mm
